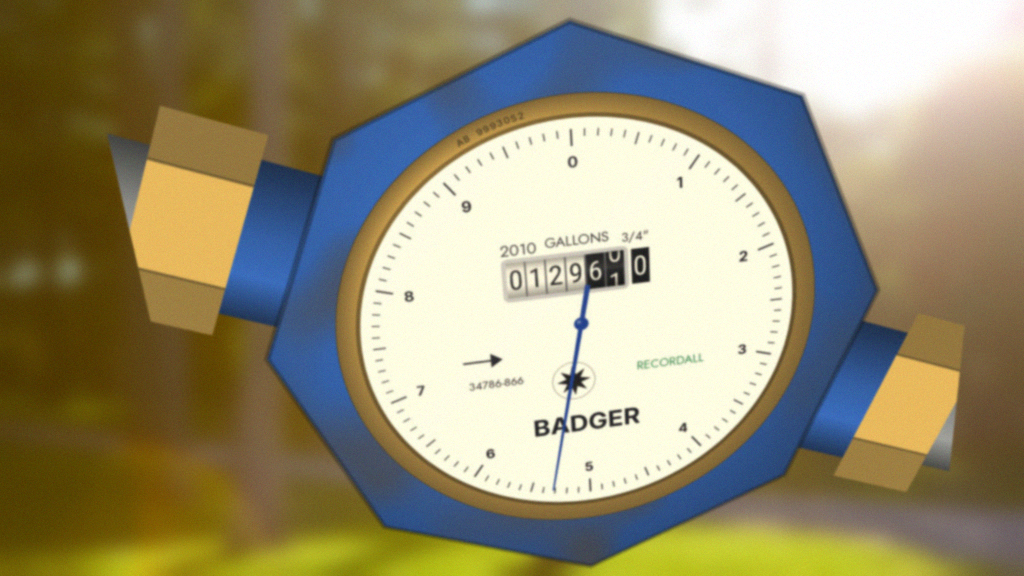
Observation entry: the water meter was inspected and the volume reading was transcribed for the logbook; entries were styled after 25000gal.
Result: 129605.3gal
